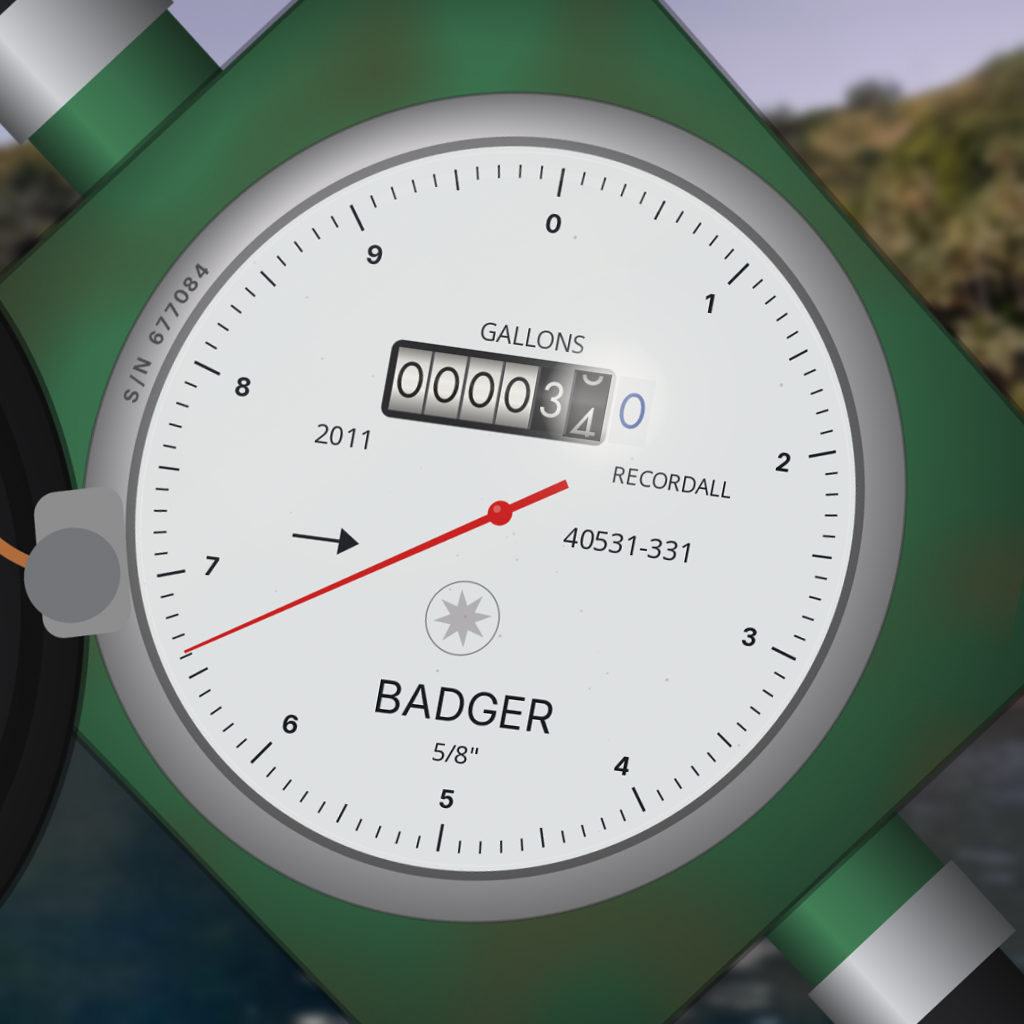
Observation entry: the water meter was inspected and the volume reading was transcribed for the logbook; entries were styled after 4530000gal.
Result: 336.6gal
